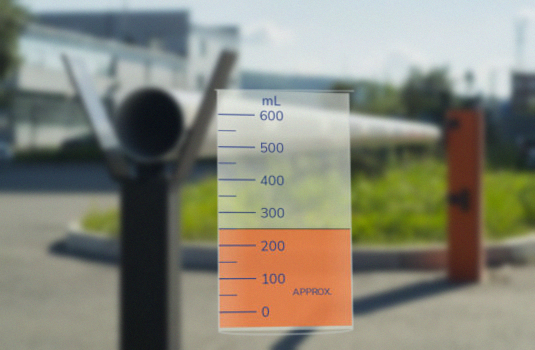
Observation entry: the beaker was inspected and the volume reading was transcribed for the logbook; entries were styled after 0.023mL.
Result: 250mL
